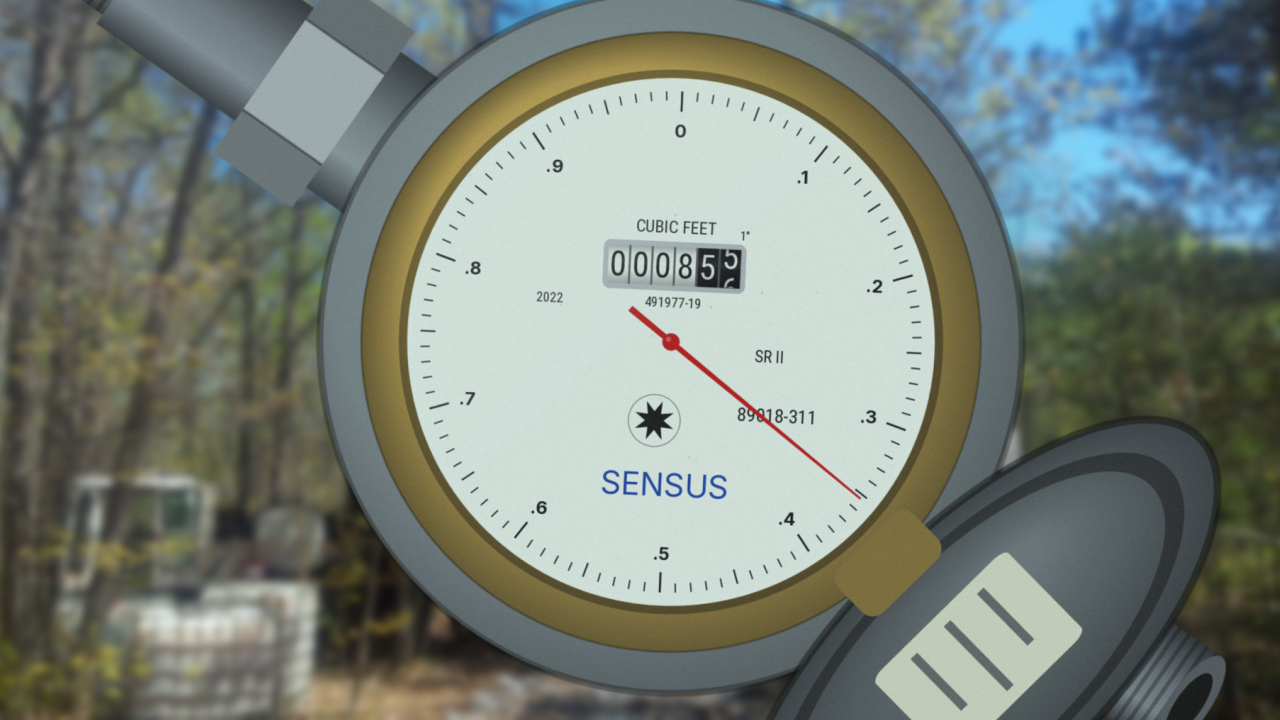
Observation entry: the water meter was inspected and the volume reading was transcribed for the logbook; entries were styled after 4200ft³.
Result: 855.35ft³
